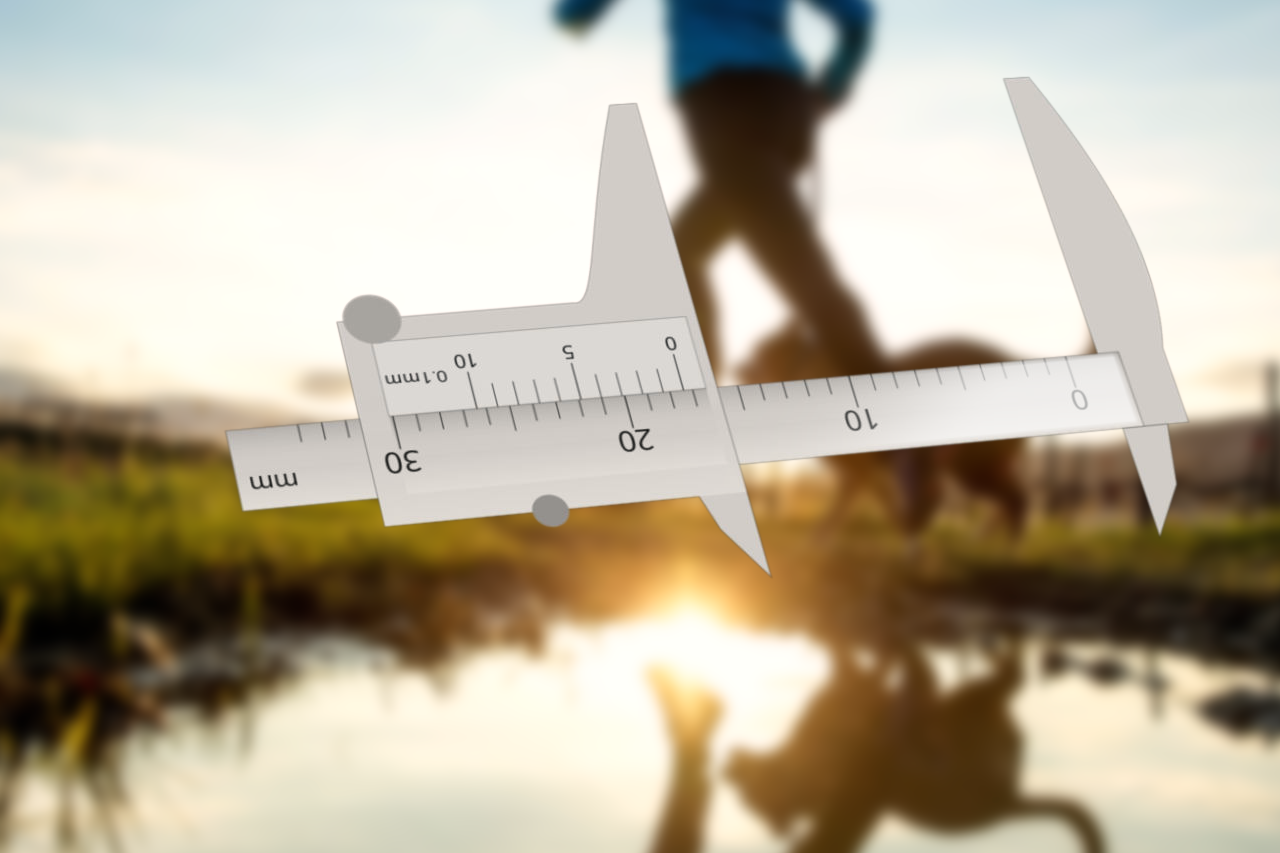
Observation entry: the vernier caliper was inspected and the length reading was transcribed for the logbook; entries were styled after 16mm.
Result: 17.4mm
